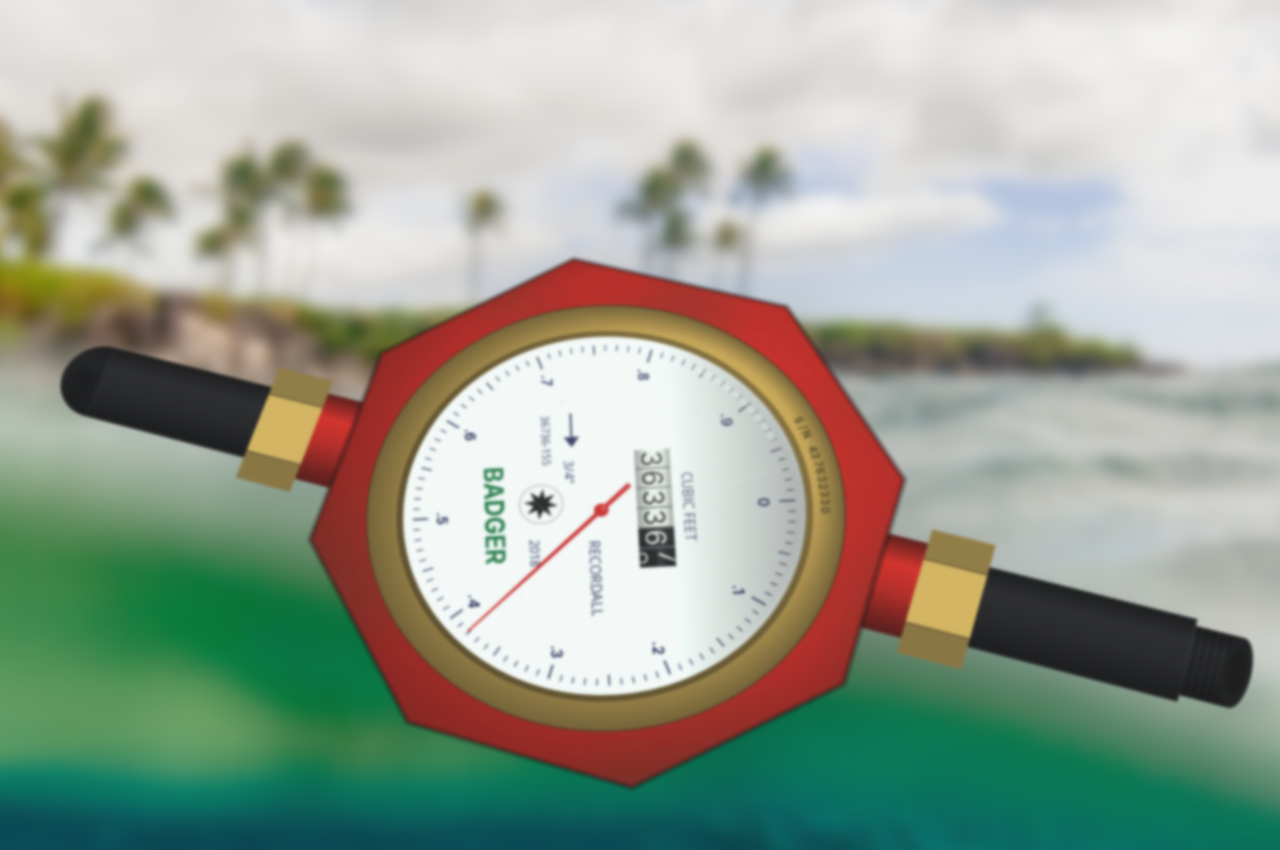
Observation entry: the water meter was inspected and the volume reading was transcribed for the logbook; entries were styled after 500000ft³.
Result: 363367.38ft³
